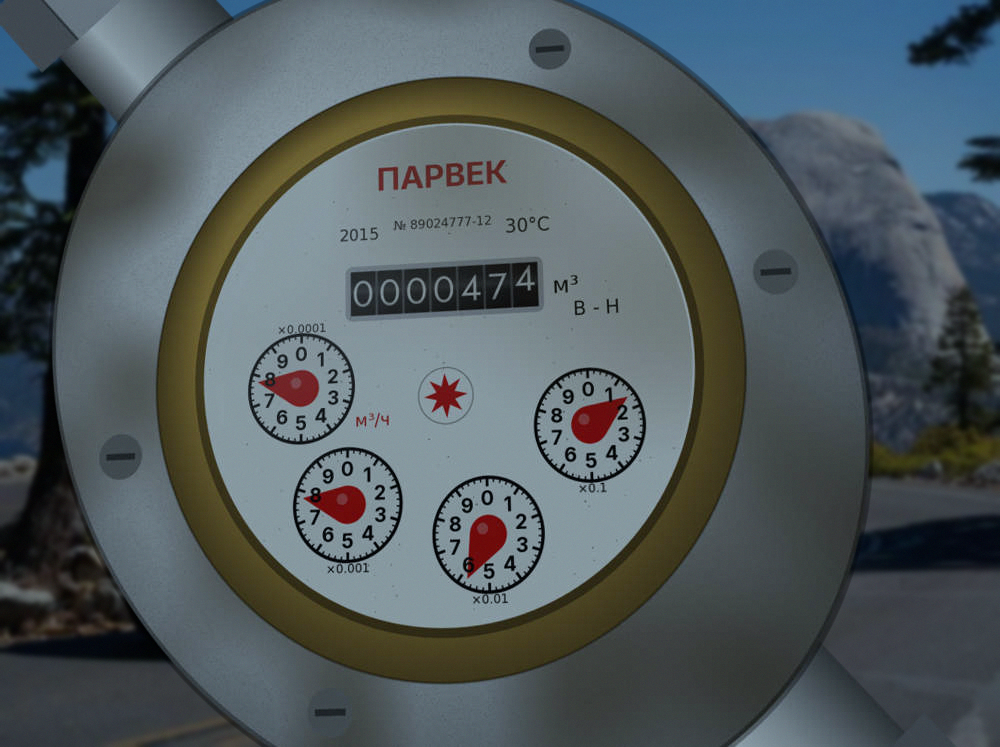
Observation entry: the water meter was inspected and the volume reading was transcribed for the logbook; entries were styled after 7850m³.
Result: 474.1577m³
